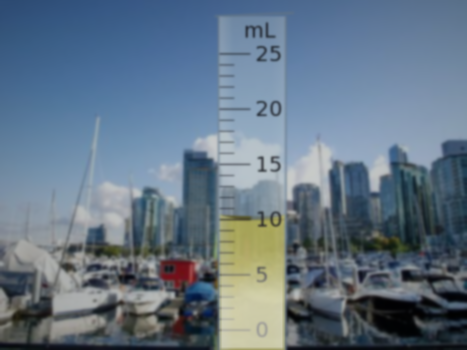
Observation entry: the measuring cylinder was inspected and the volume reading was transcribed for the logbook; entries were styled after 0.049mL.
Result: 10mL
